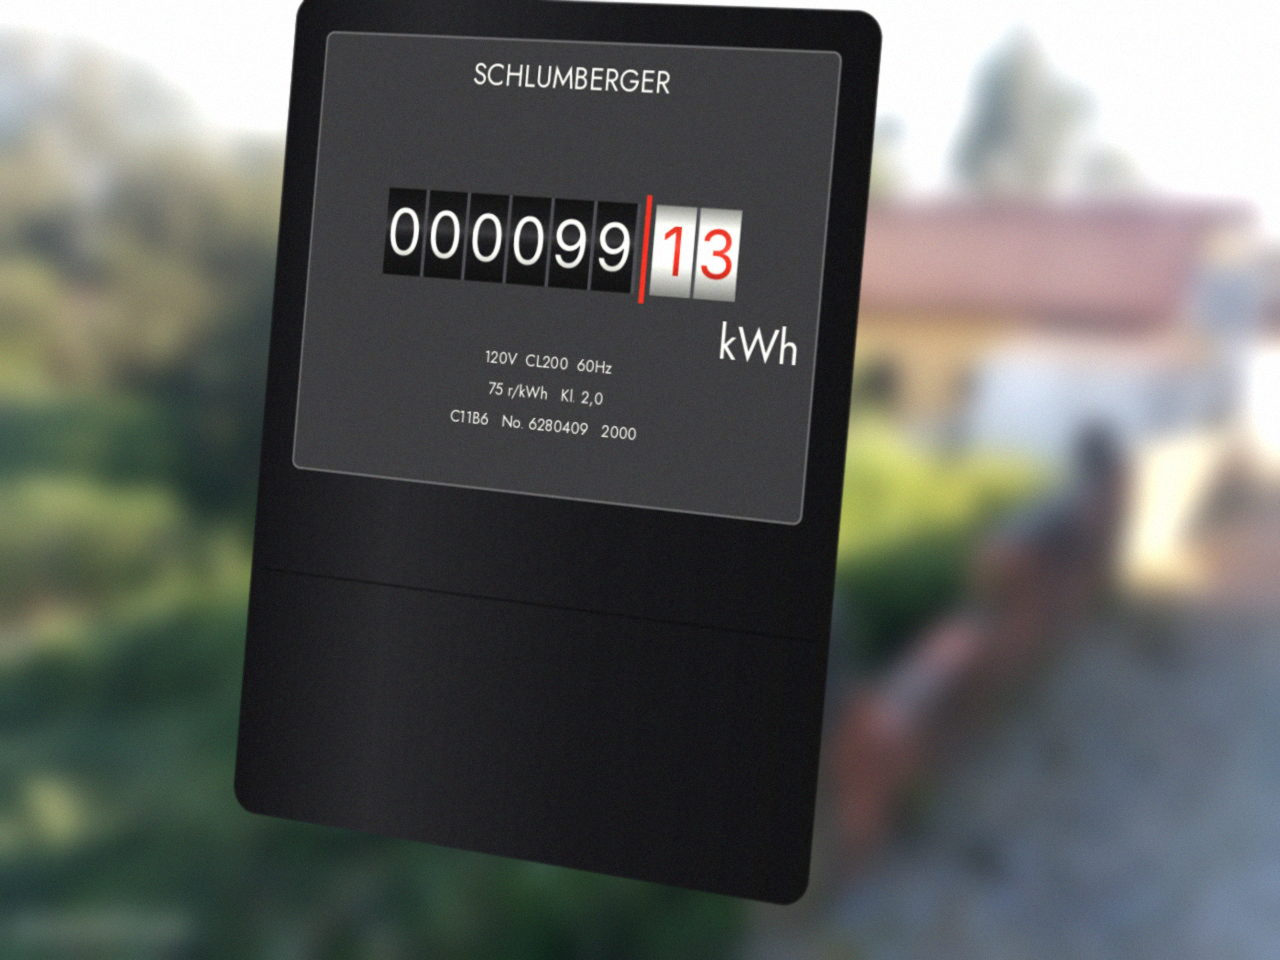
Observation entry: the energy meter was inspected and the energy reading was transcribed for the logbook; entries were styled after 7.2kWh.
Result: 99.13kWh
